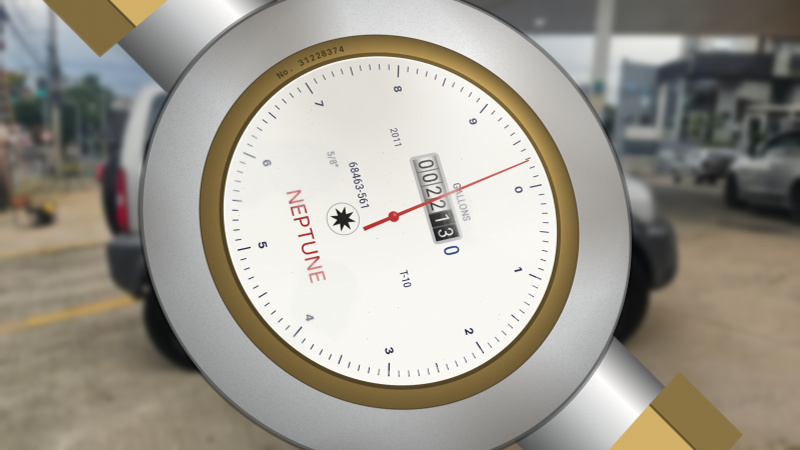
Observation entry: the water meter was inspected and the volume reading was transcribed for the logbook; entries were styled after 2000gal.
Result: 22129.7gal
